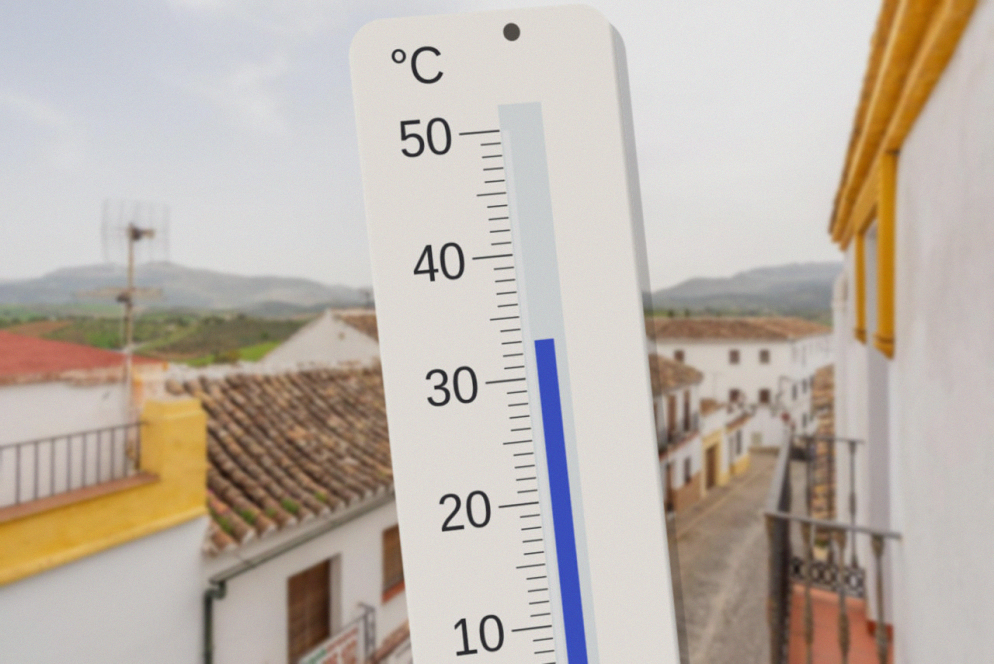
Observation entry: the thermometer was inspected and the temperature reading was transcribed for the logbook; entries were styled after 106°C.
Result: 33°C
